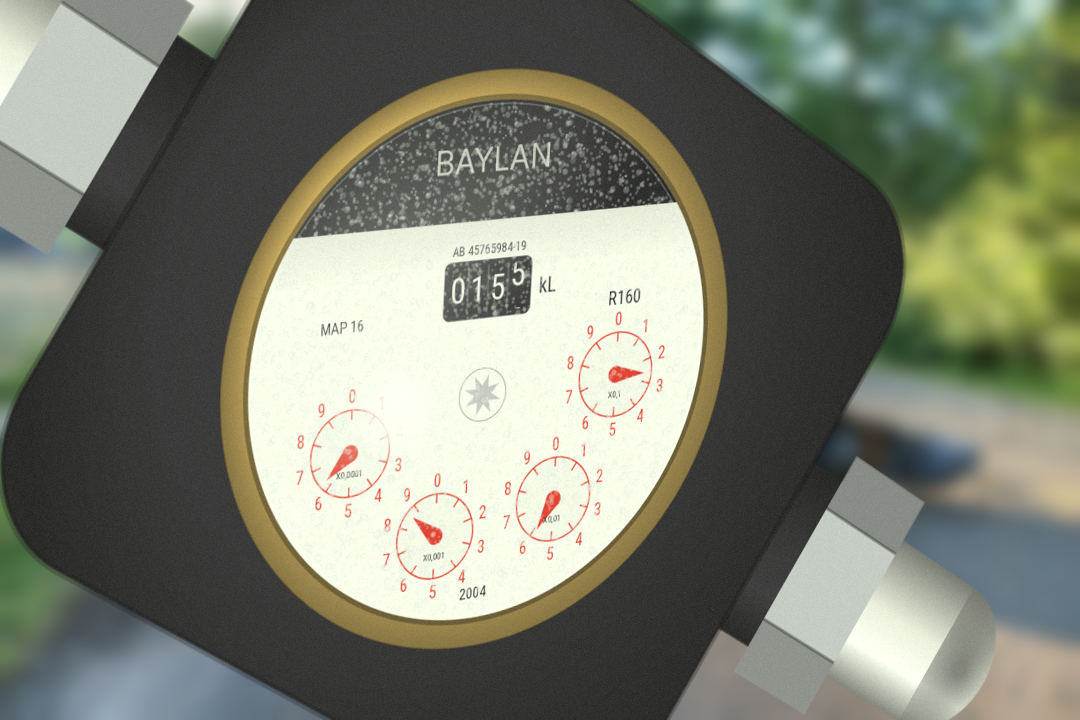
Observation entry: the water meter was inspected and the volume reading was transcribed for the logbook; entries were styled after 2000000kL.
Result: 155.2586kL
